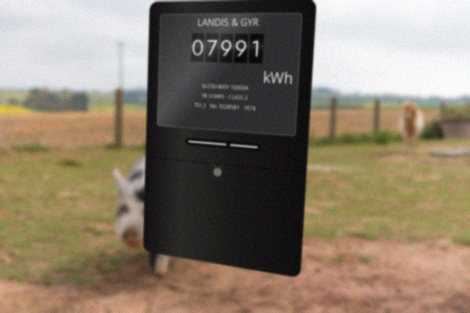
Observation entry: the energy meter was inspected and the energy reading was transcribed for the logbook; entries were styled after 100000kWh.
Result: 7991kWh
